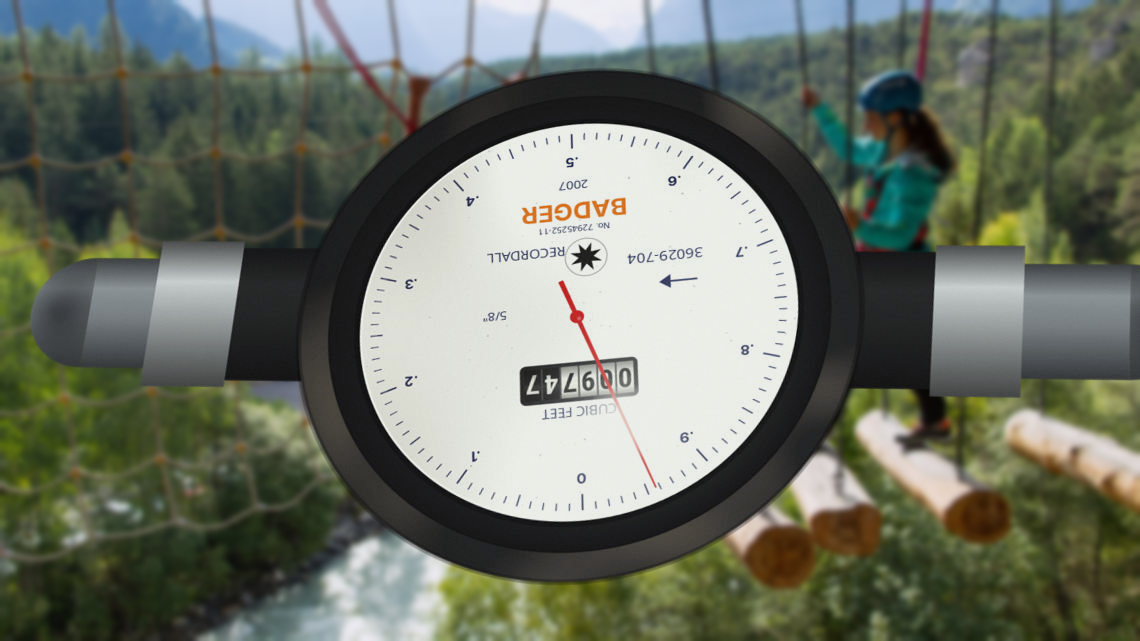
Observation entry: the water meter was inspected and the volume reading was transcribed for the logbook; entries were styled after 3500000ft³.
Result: 9746.94ft³
